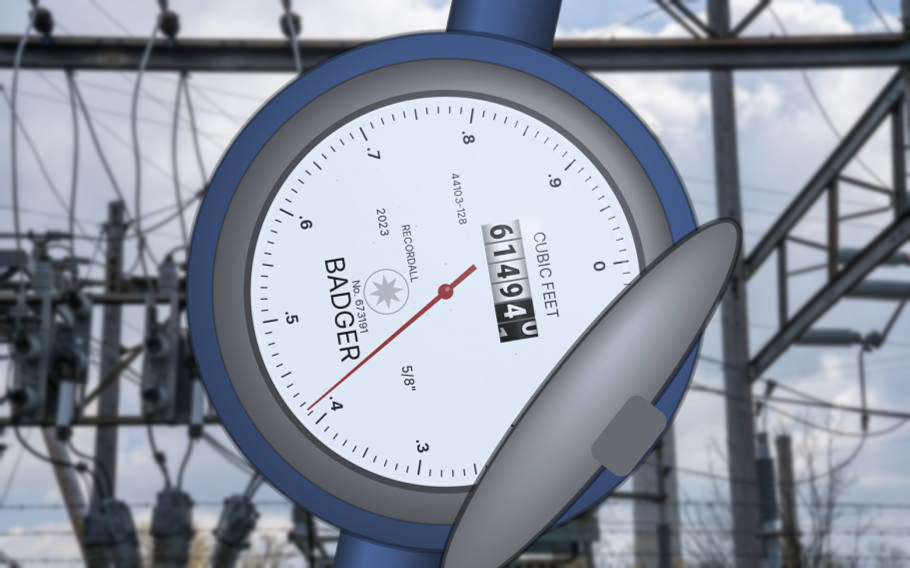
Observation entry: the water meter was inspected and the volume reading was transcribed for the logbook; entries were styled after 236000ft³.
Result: 614940.41ft³
